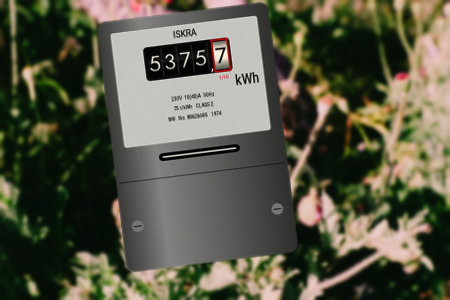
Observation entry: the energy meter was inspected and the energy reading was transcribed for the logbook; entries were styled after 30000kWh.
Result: 5375.7kWh
